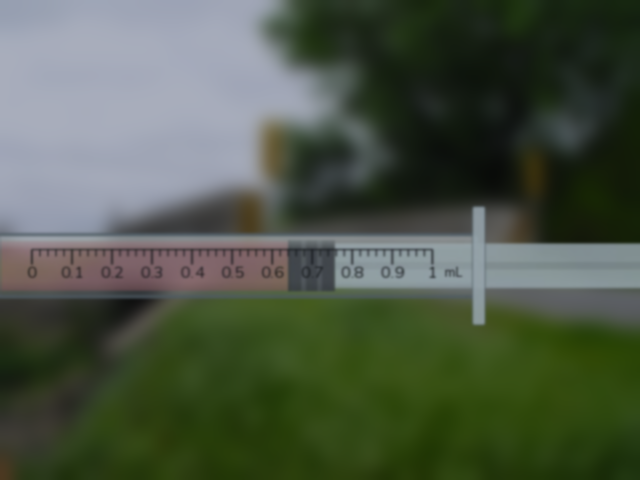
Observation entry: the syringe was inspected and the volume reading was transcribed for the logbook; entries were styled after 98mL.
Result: 0.64mL
